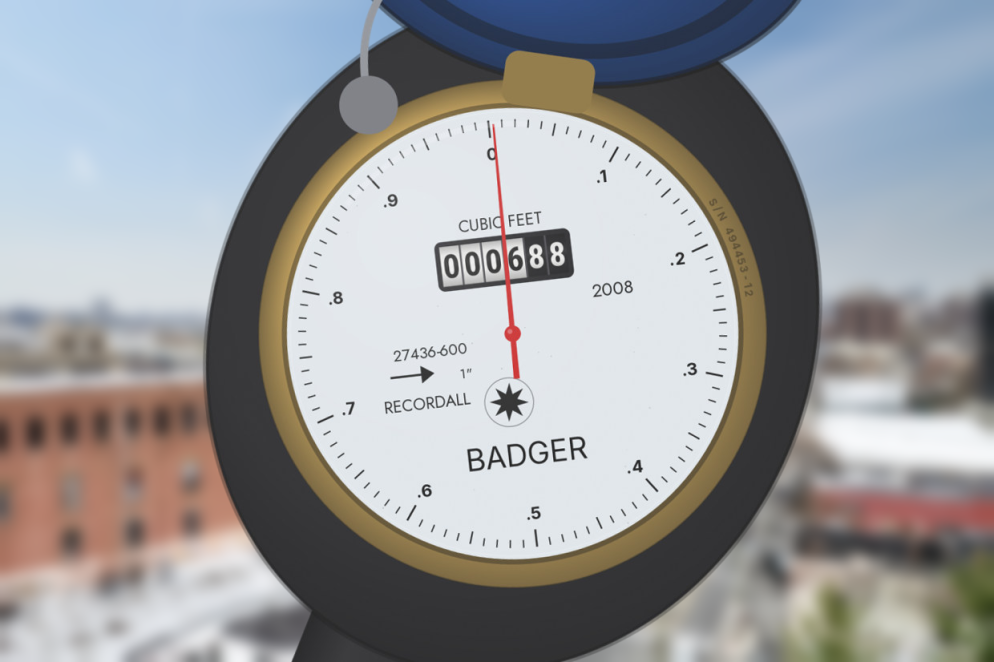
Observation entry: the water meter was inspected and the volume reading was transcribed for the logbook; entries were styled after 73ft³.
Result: 688.00ft³
